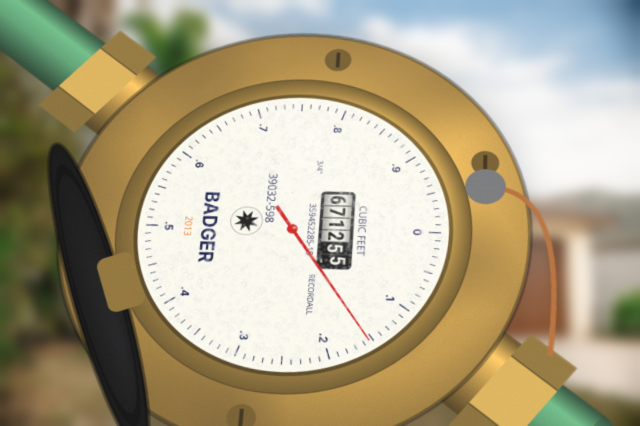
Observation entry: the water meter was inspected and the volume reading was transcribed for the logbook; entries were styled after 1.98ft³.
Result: 671255.15ft³
